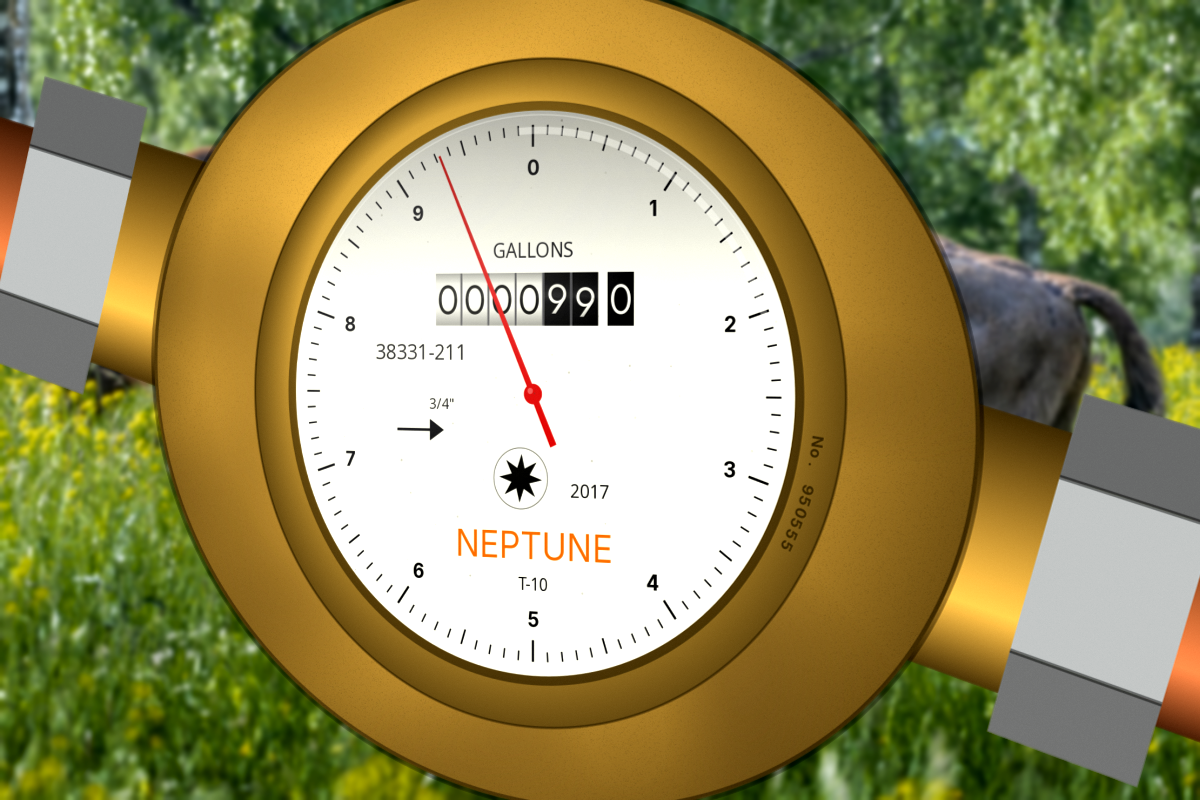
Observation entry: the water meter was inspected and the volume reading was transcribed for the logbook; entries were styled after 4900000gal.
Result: 989.3gal
